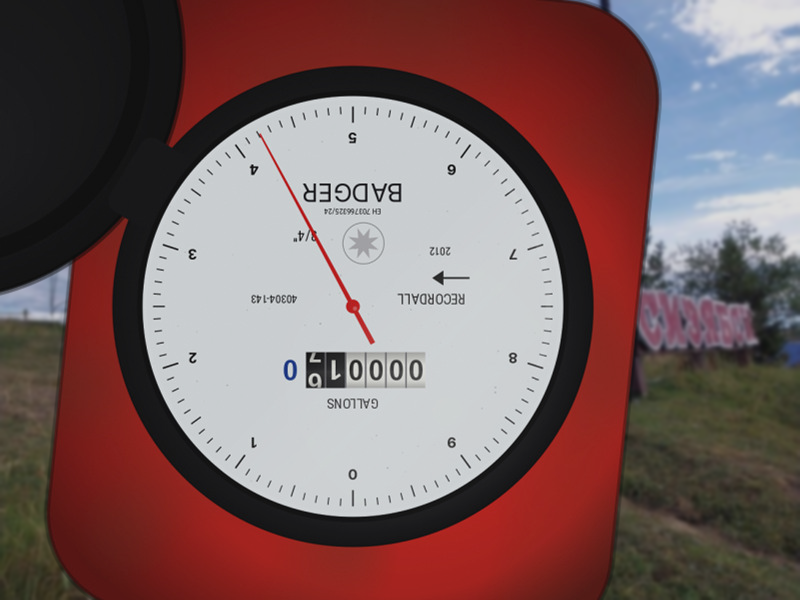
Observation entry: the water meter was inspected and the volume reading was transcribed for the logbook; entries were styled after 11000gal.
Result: 164.2gal
